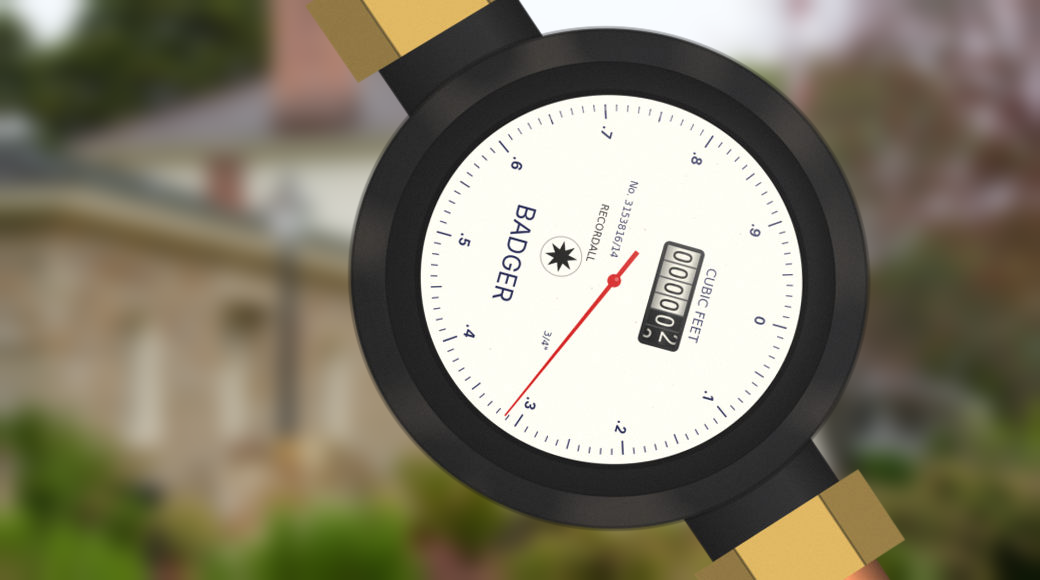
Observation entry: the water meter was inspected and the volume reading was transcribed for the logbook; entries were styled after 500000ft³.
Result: 2.31ft³
